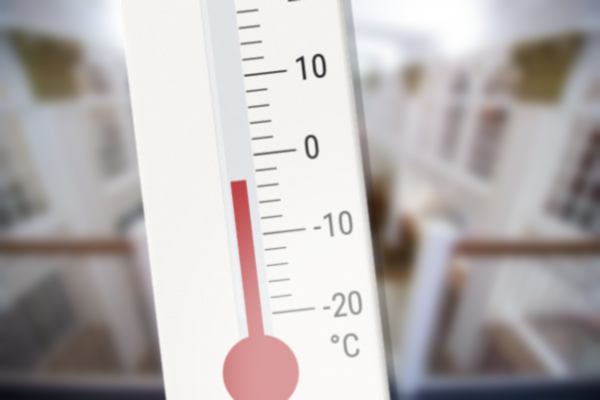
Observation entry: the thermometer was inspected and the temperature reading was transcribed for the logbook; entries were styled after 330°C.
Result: -3°C
